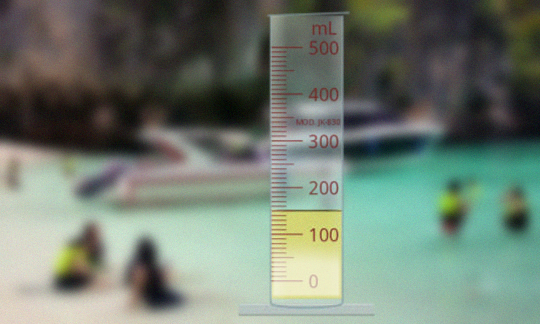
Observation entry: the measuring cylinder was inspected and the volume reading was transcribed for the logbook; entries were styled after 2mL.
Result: 150mL
